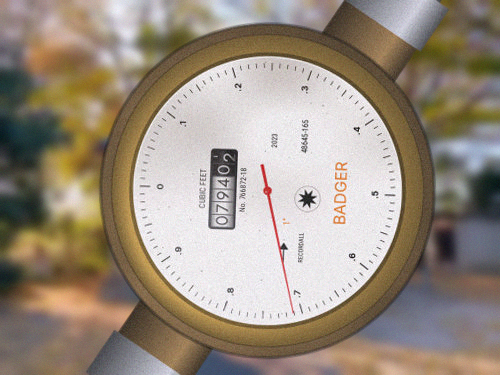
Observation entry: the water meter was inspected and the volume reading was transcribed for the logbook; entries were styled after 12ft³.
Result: 79401.71ft³
